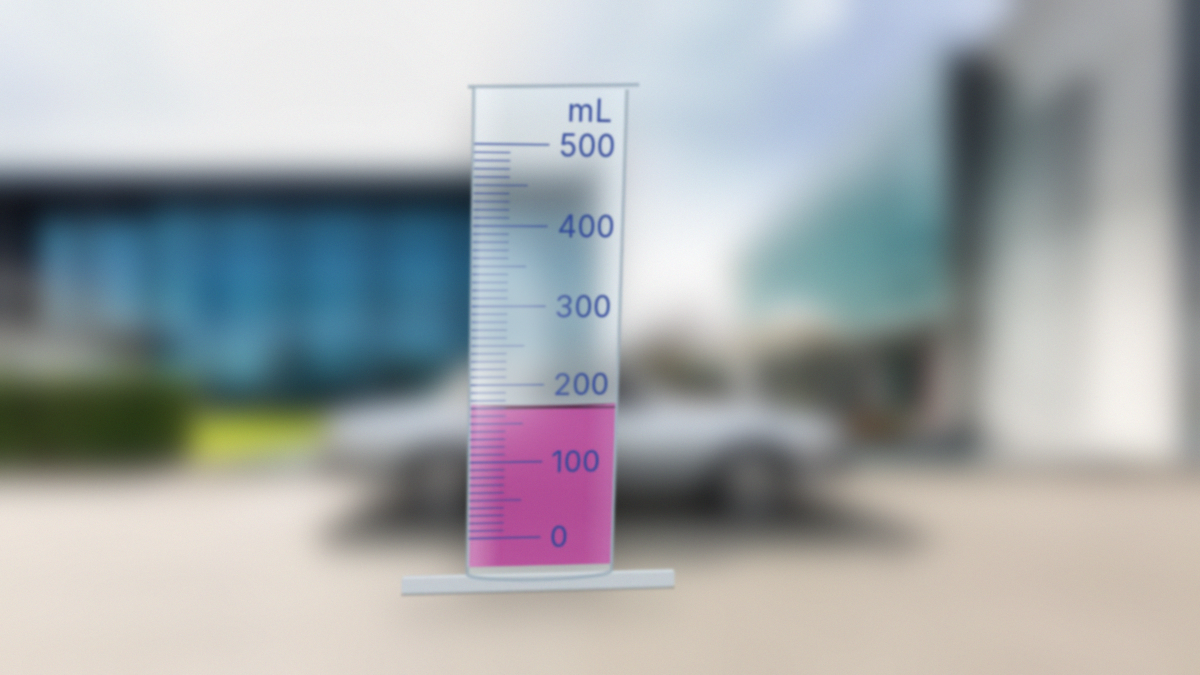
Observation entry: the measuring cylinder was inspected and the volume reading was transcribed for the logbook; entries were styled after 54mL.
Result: 170mL
